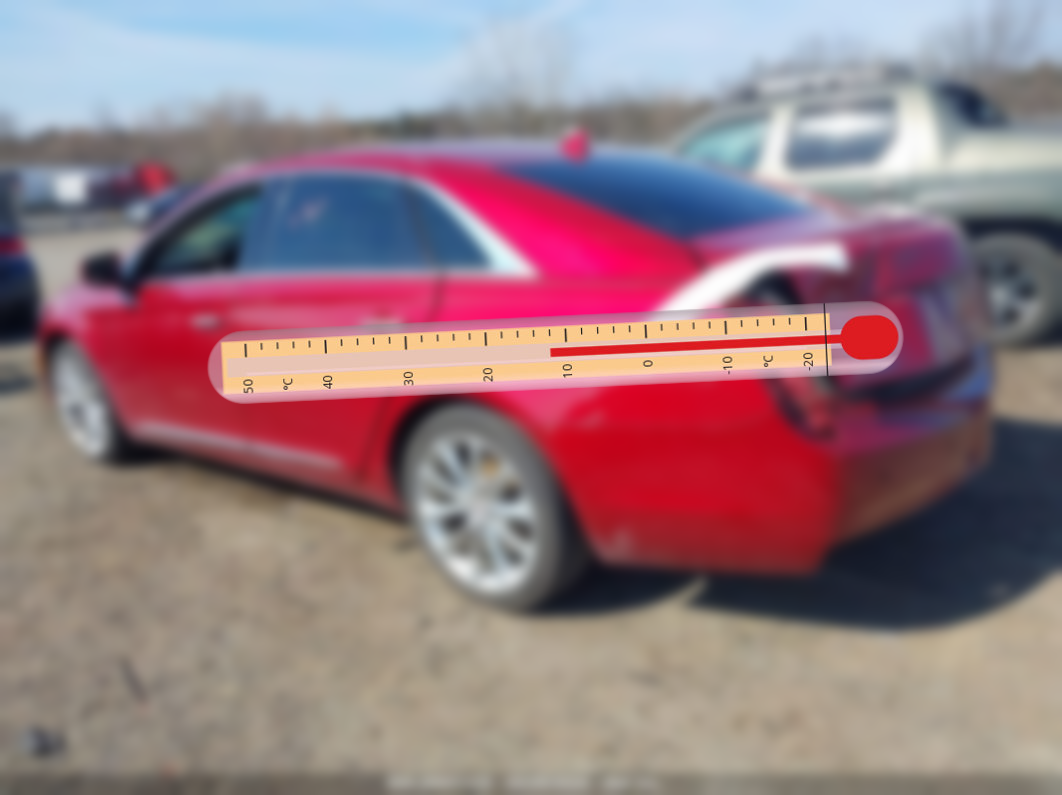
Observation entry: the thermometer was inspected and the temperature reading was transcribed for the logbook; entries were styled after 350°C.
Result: 12°C
